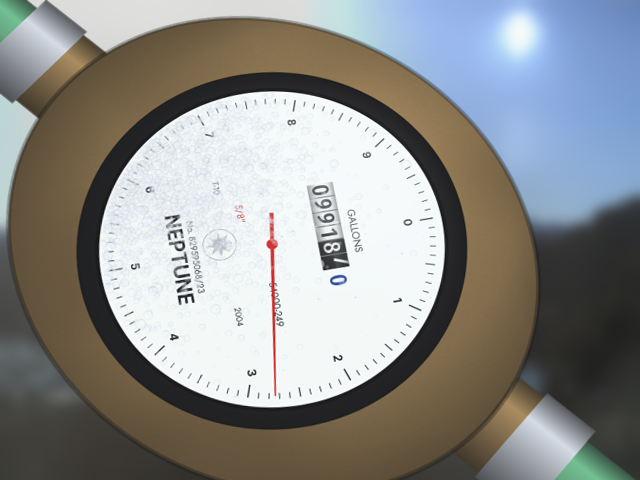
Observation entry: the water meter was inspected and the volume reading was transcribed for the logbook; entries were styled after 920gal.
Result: 991872.7gal
